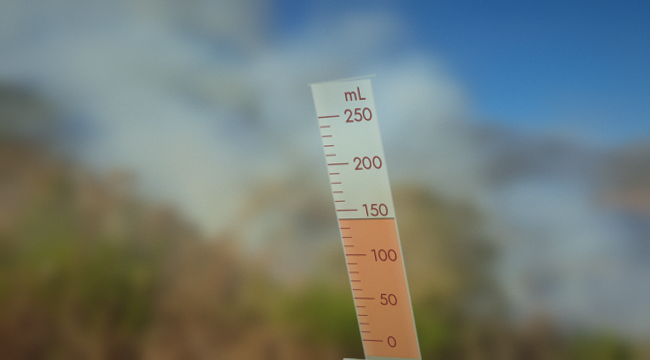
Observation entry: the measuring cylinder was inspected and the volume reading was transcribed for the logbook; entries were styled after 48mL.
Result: 140mL
